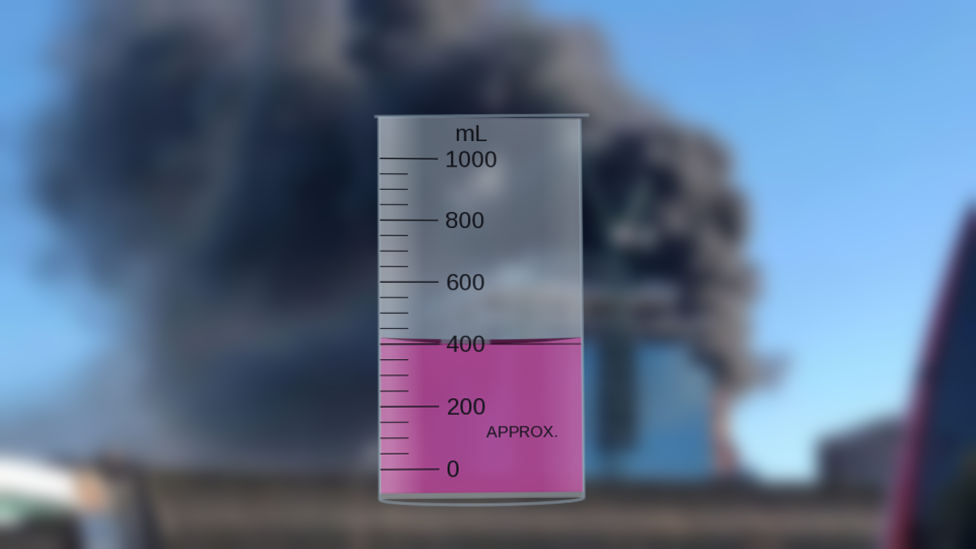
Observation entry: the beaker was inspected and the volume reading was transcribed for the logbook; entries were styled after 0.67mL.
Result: 400mL
